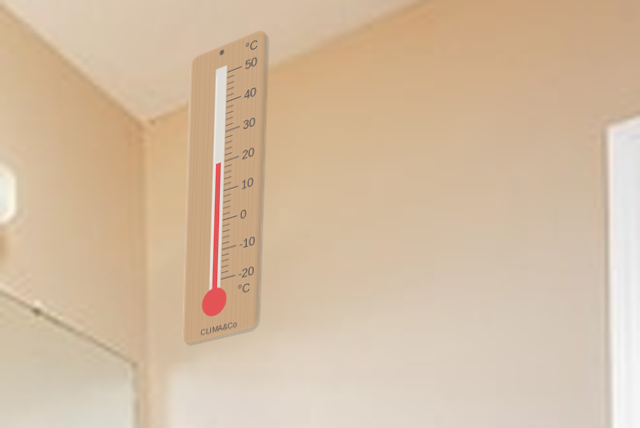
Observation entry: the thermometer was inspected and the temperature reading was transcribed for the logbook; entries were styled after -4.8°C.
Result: 20°C
